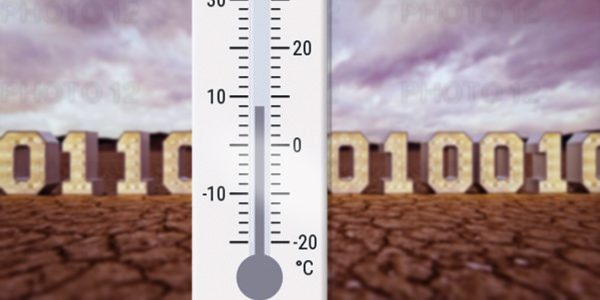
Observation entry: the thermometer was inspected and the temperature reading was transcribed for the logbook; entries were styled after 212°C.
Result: 8°C
